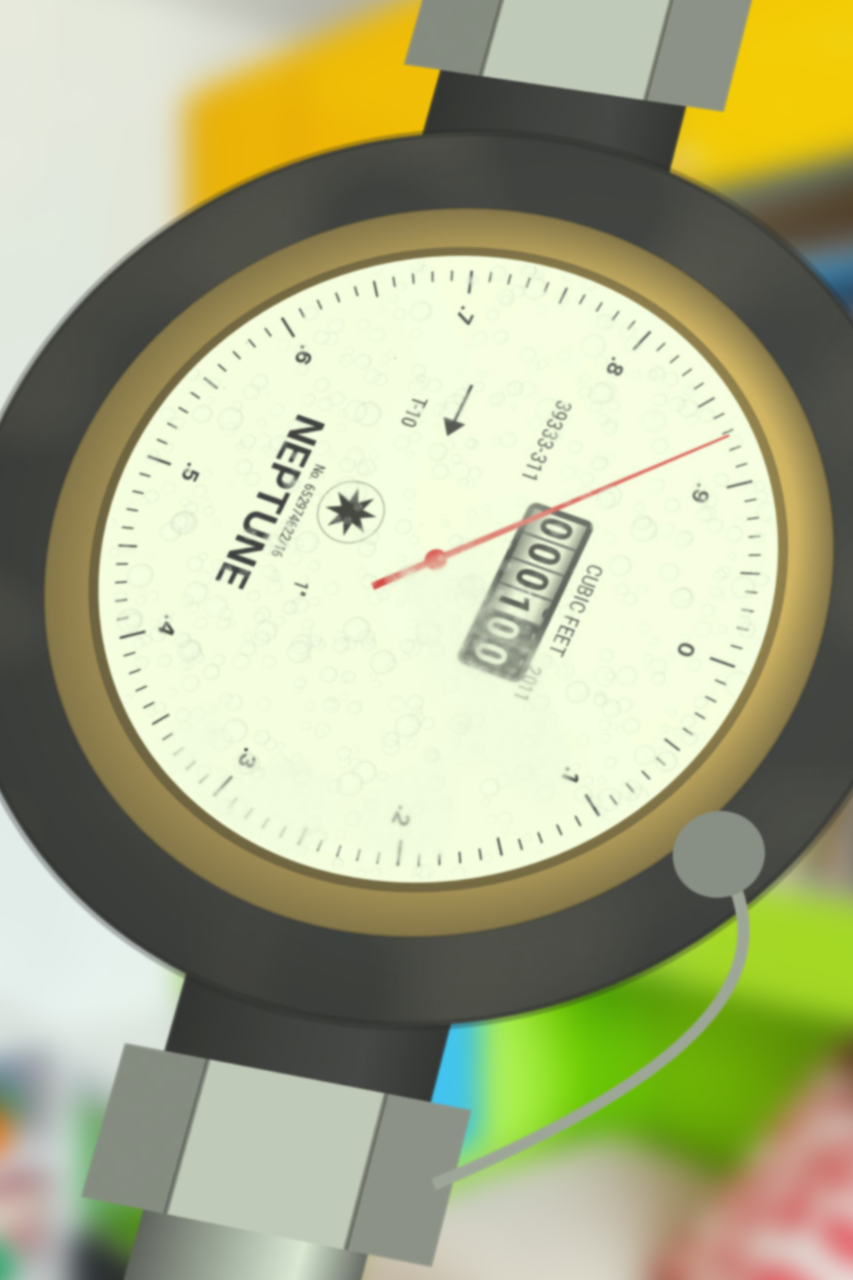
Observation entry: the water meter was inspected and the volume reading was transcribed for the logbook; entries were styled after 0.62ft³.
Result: 99.87ft³
